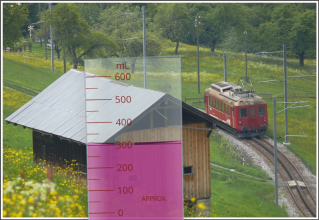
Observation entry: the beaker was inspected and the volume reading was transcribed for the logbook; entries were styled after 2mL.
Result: 300mL
